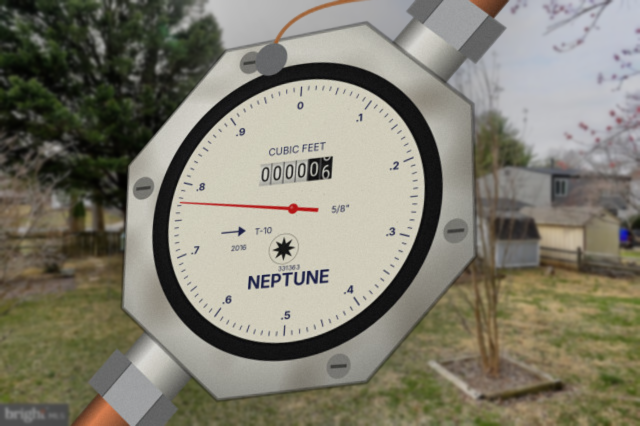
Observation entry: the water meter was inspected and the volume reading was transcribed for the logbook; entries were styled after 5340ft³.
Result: 5.77ft³
